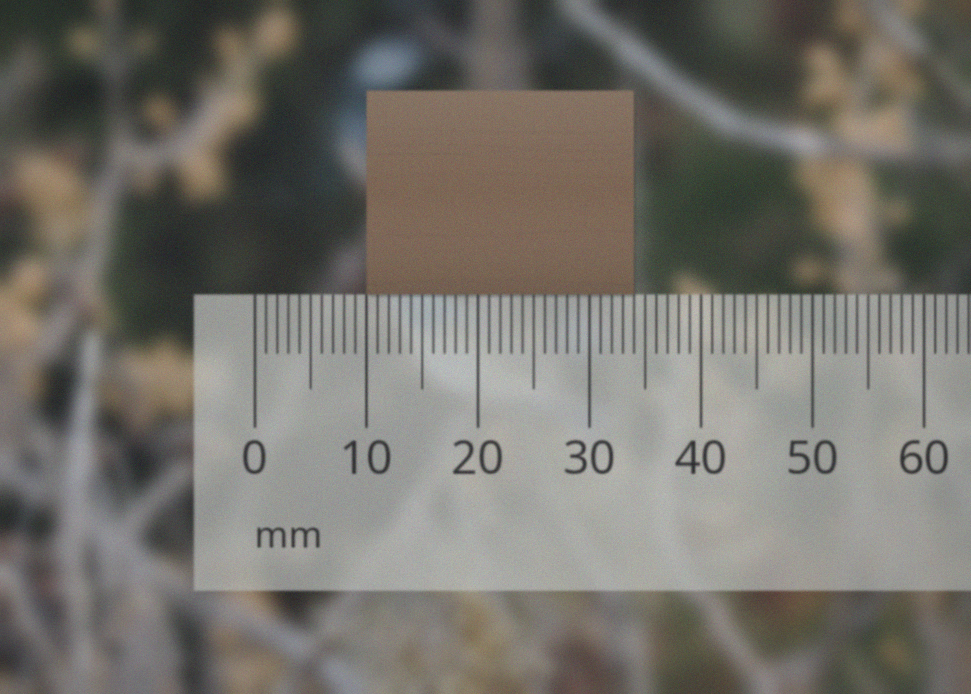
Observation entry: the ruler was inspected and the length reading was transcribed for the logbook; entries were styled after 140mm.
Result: 24mm
